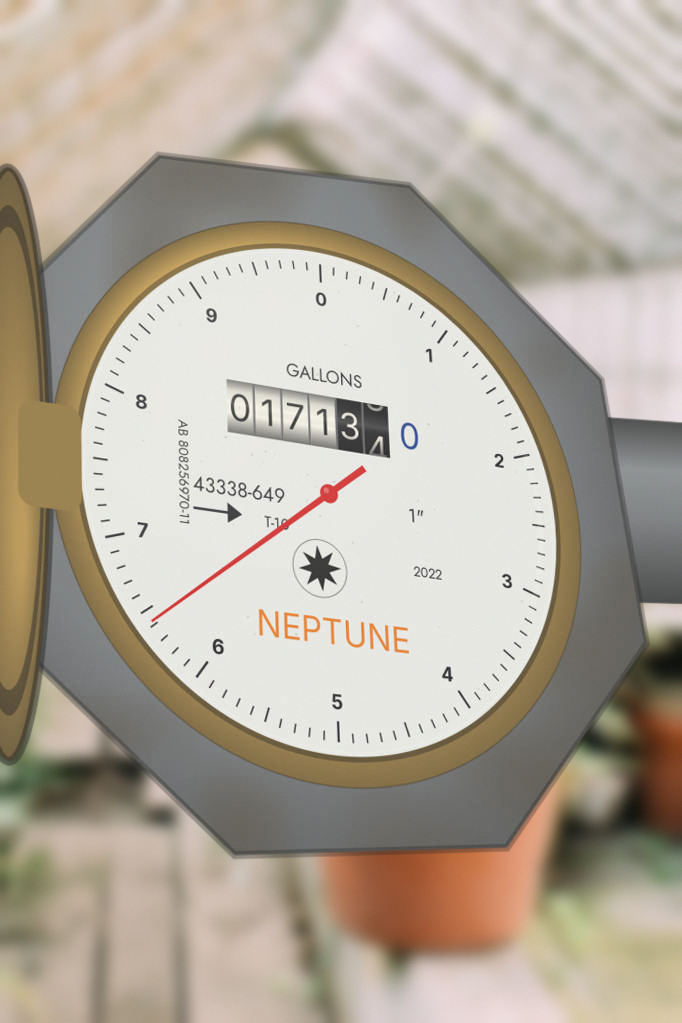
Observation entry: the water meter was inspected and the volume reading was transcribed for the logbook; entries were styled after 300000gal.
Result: 171336.4gal
